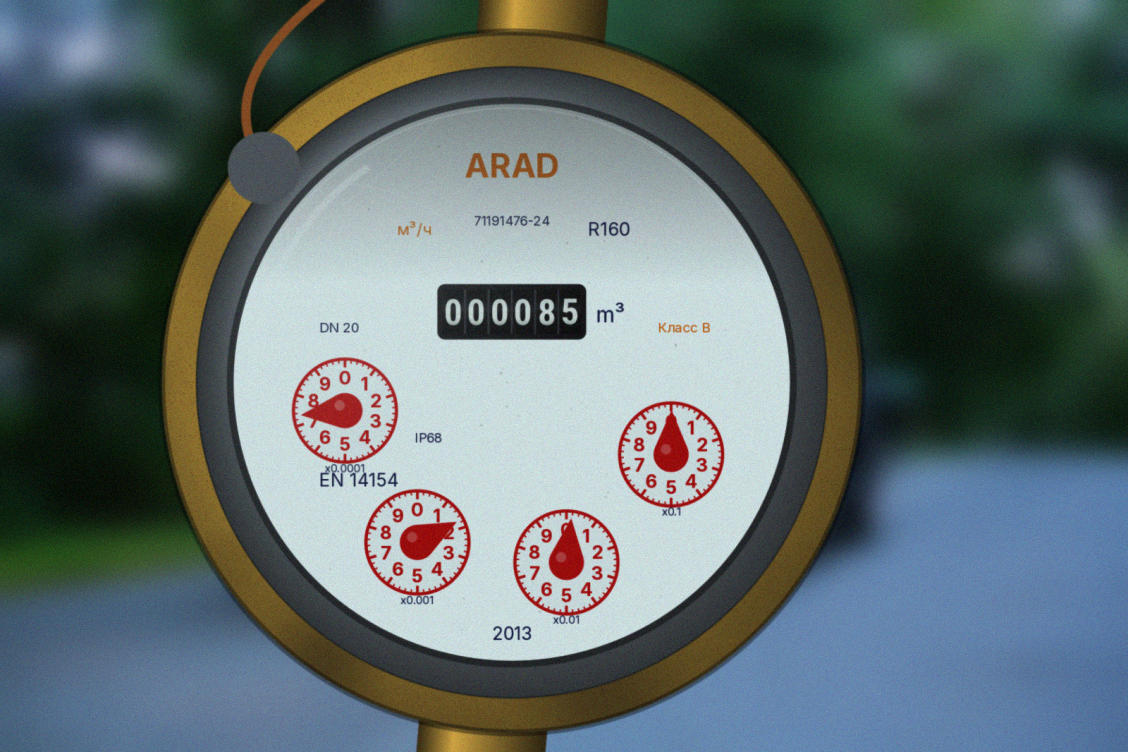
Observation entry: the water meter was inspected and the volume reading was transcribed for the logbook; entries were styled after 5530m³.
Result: 85.0017m³
